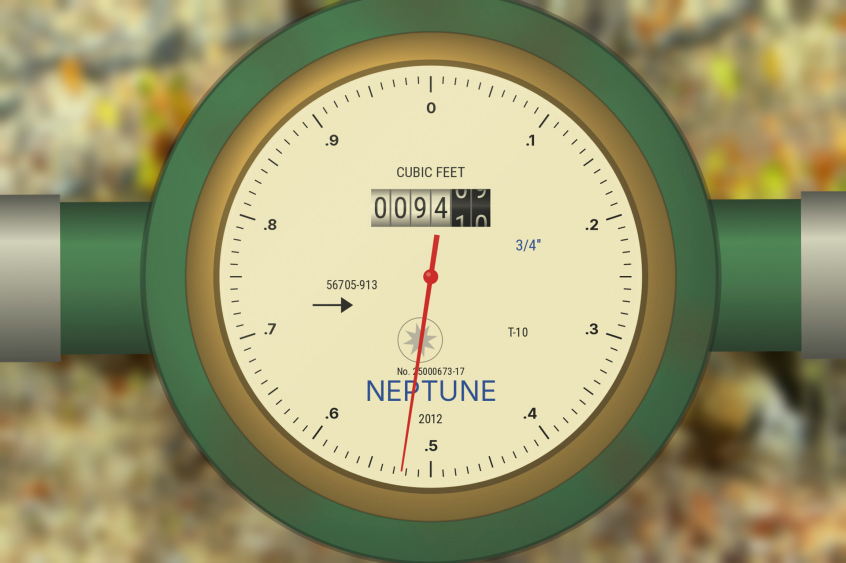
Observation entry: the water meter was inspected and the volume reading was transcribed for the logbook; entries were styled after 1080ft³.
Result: 9409.52ft³
